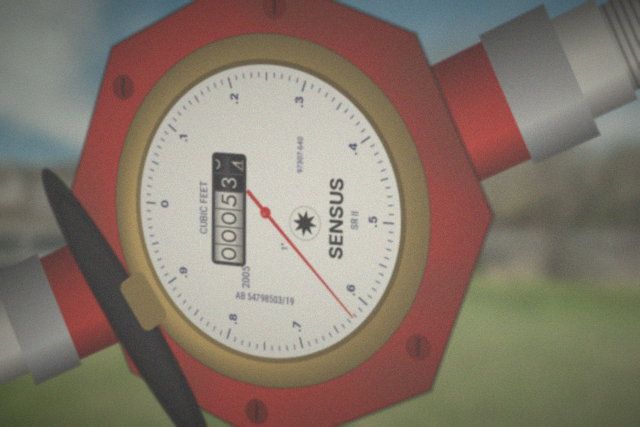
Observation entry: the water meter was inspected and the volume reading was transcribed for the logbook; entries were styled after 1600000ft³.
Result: 533.62ft³
